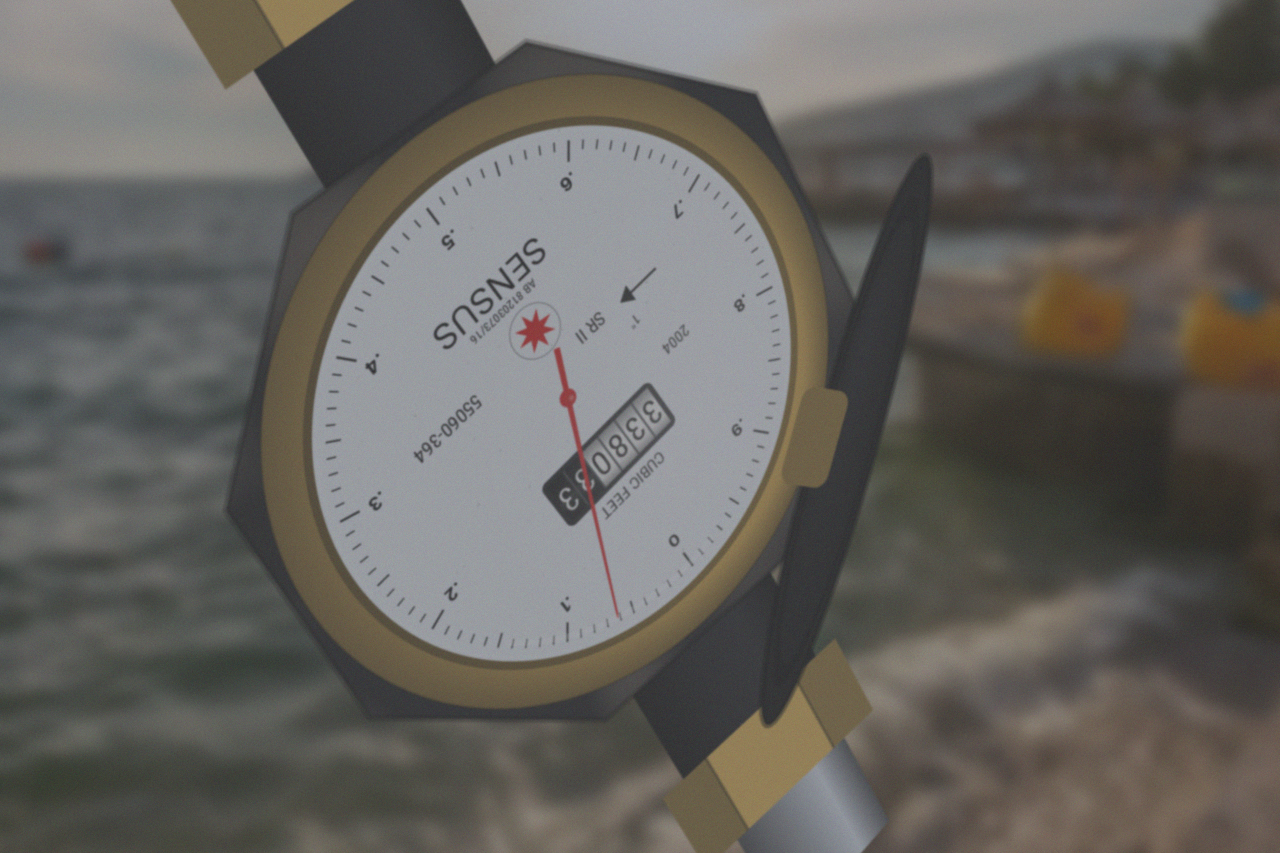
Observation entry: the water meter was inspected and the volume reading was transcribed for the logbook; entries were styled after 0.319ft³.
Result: 338033.06ft³
